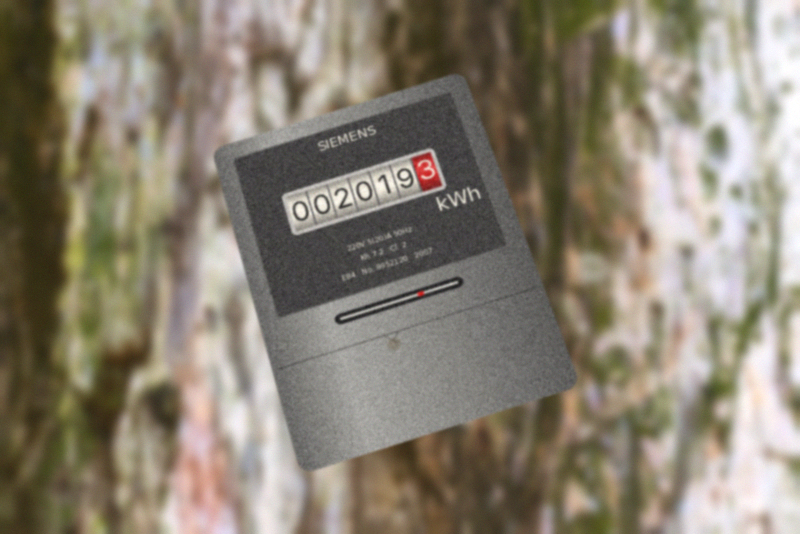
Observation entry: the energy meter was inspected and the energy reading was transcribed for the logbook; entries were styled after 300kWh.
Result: 2019.3kWh
